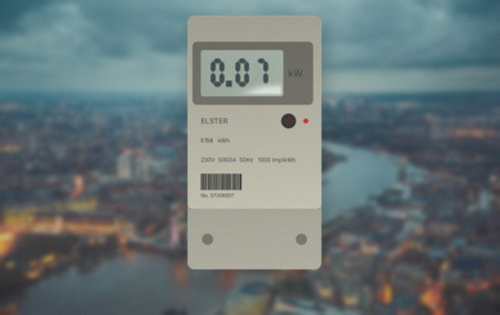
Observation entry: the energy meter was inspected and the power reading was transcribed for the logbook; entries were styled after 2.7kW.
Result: 0.07kW
